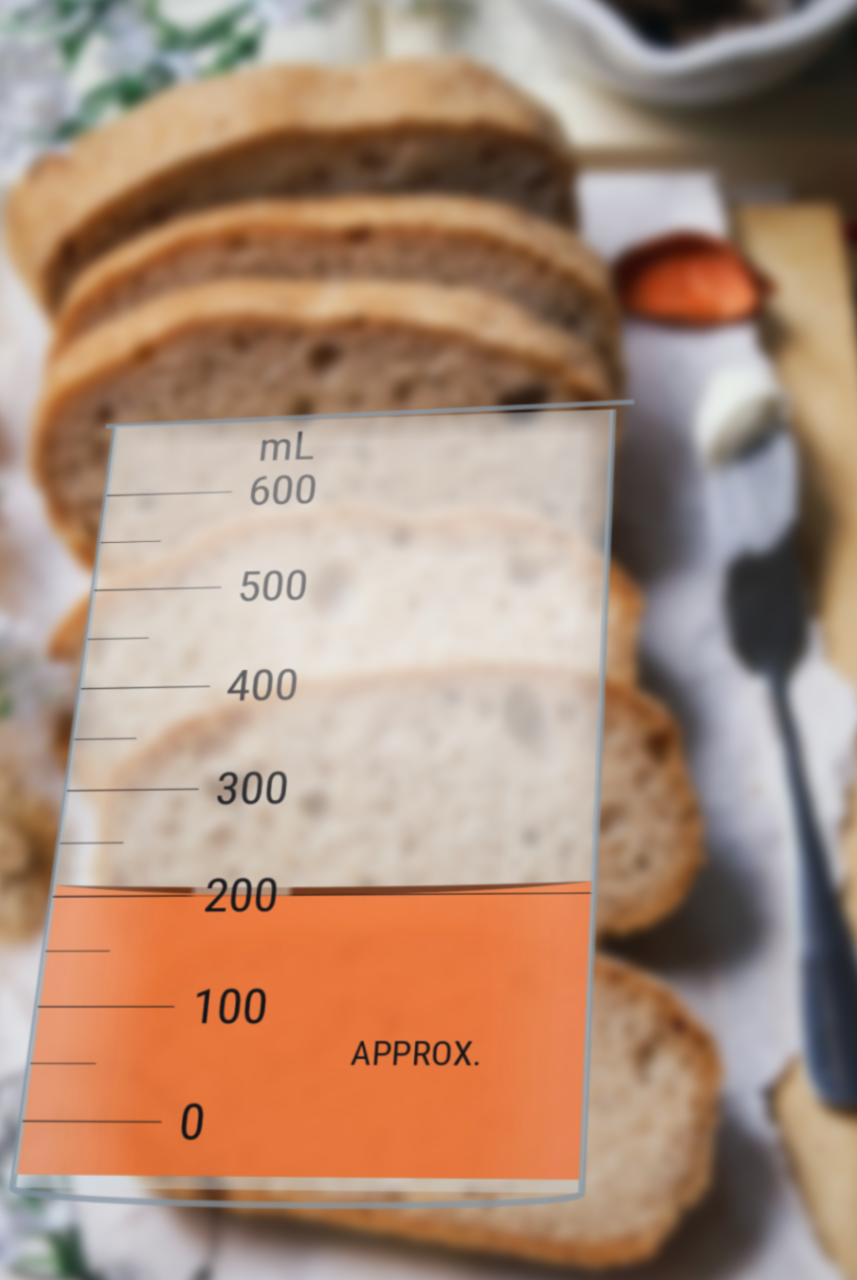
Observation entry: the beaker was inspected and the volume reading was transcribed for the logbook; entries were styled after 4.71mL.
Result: 200mL
